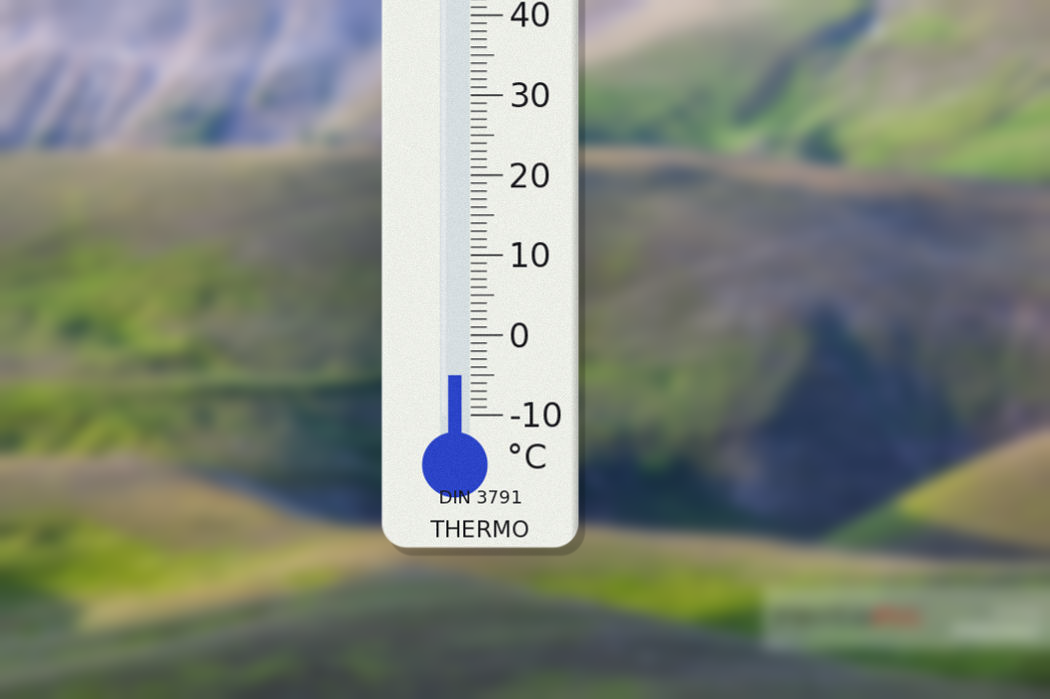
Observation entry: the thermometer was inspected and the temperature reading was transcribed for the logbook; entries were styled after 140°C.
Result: -5°C
